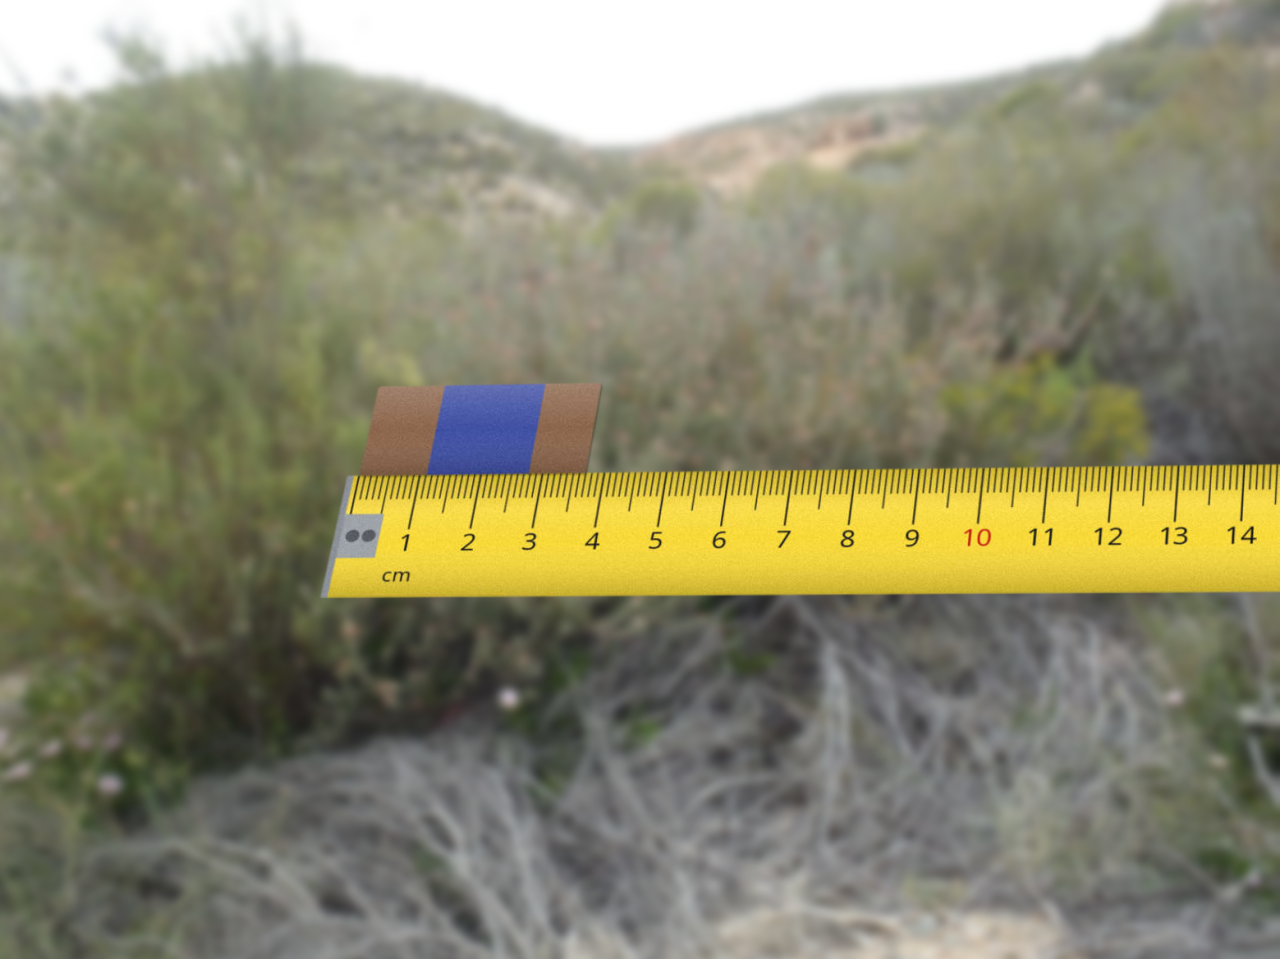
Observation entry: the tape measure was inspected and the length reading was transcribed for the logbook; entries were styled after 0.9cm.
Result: 3.7cm
